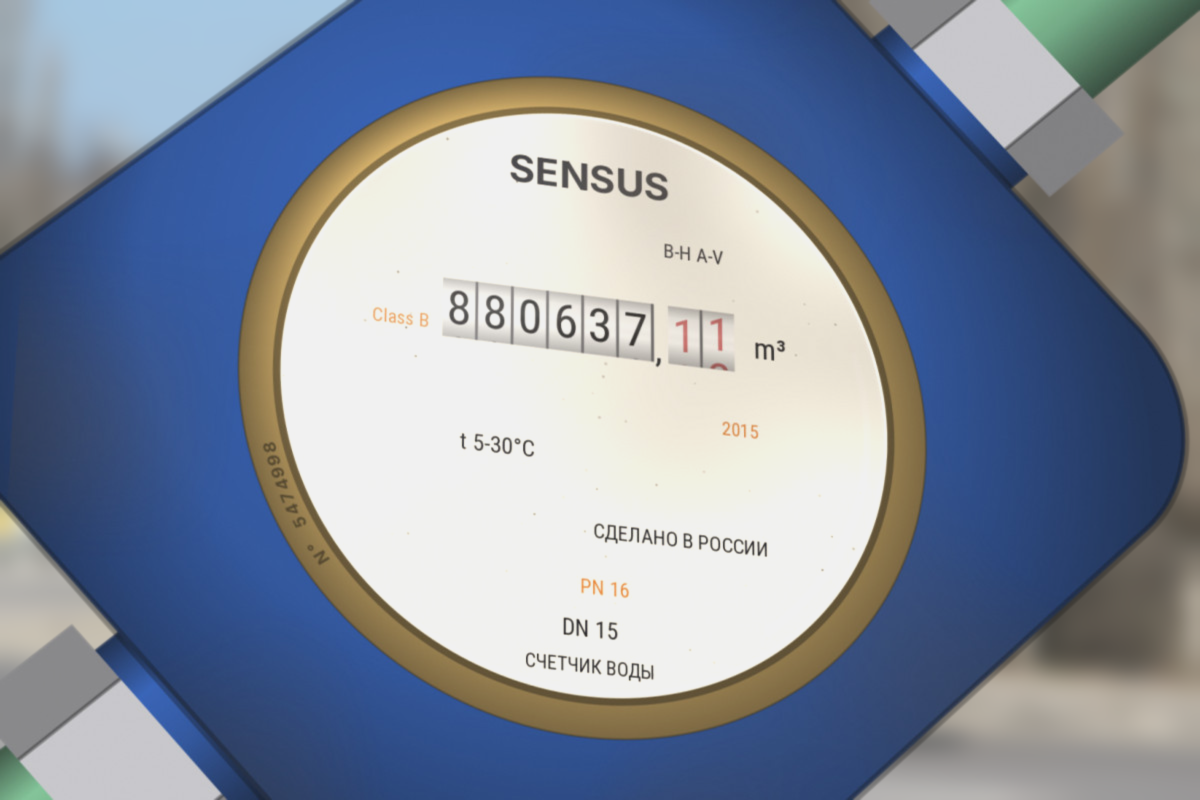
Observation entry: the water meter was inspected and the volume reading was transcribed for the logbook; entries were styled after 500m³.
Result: 880637.11m³
